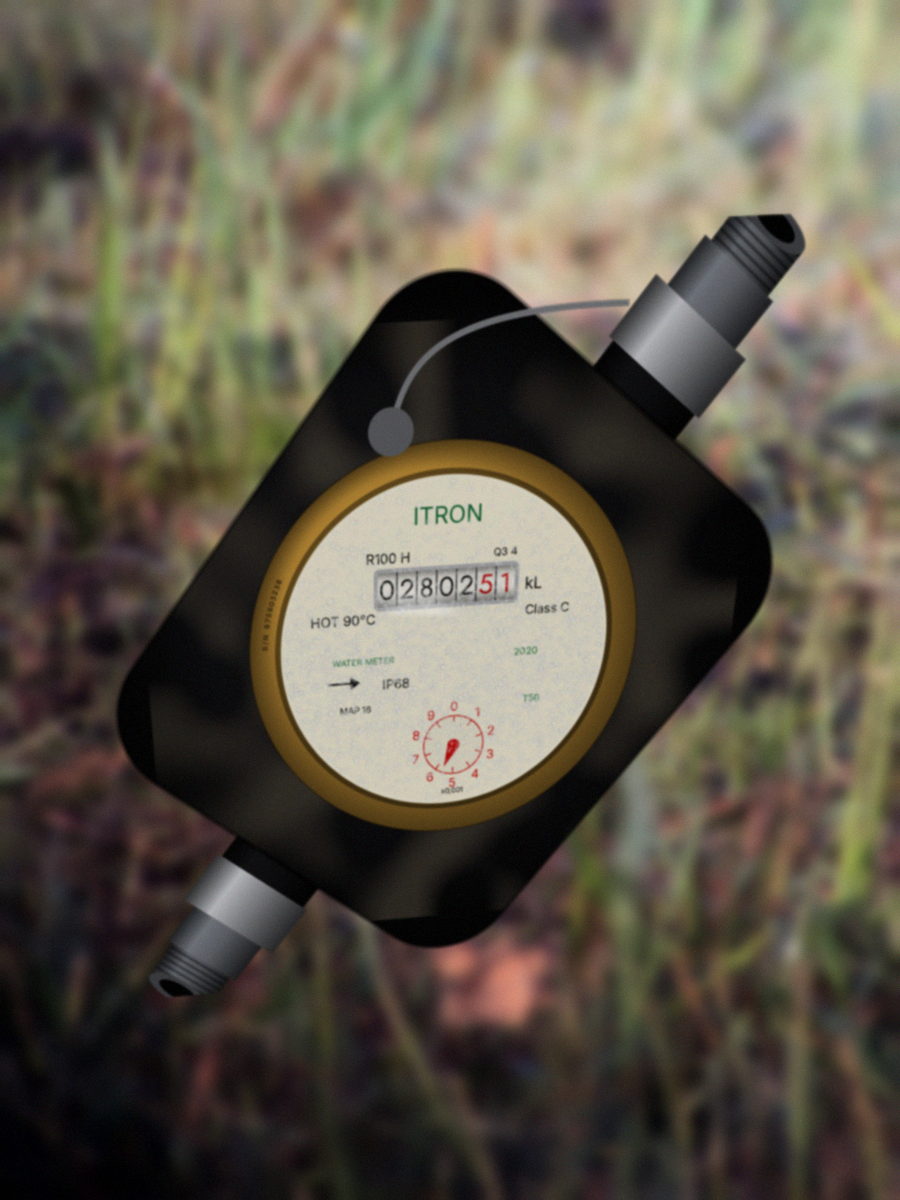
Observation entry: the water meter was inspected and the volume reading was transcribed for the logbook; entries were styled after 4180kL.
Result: 2802.515kL
